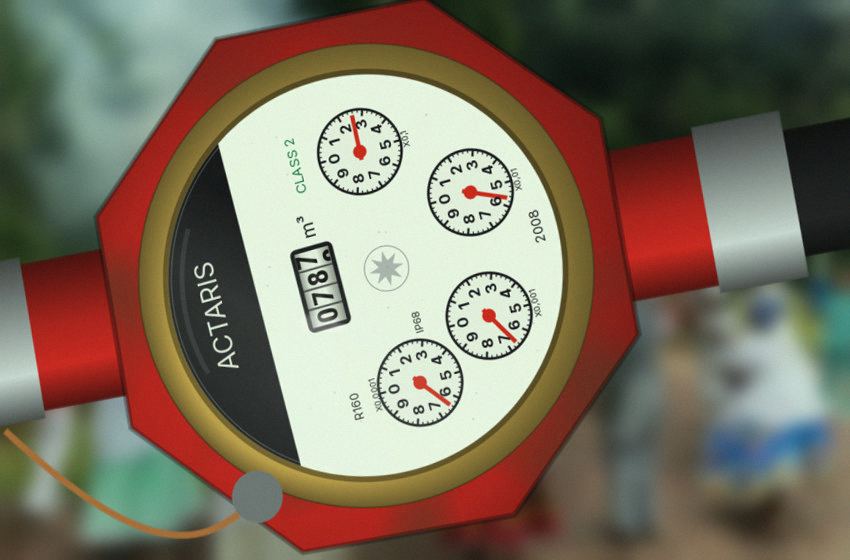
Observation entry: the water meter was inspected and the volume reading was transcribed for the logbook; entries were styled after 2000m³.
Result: 787.2566m³
